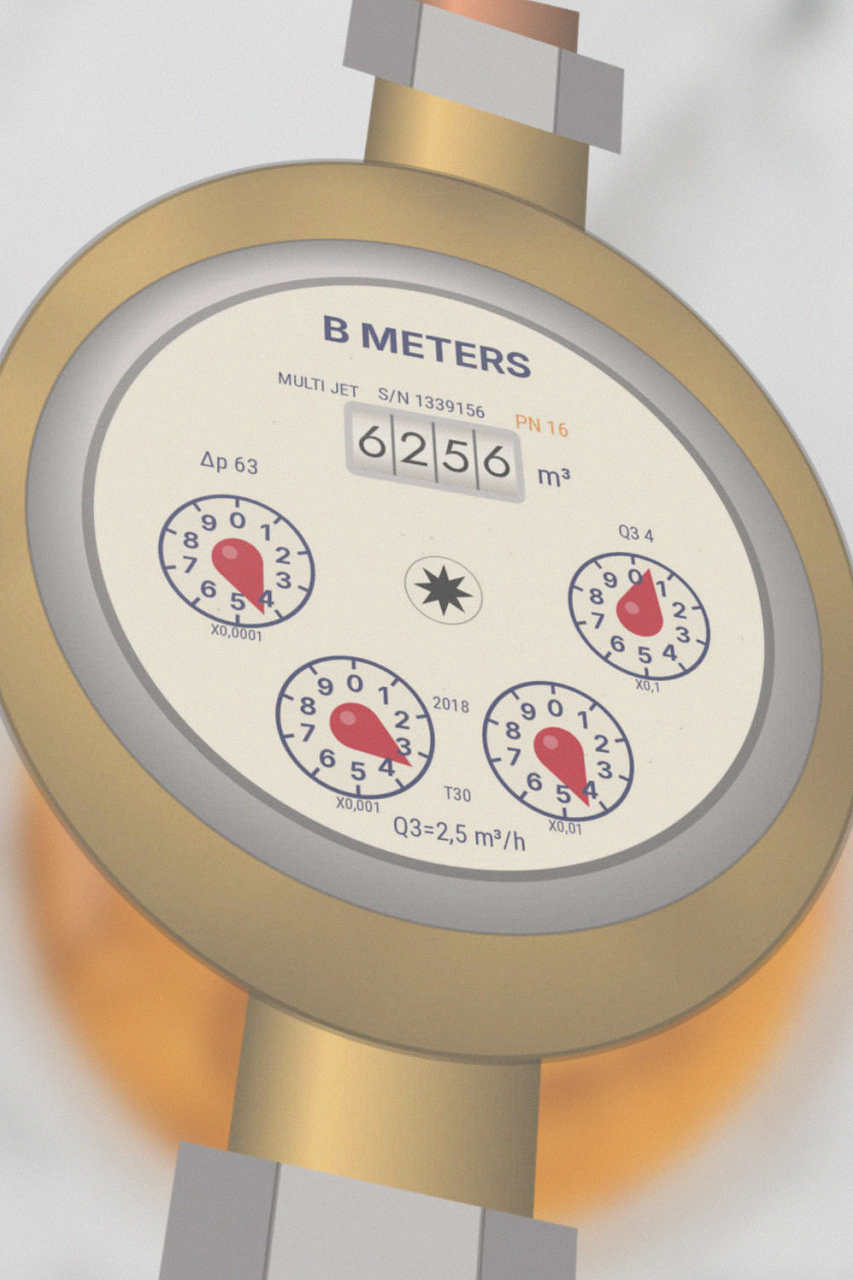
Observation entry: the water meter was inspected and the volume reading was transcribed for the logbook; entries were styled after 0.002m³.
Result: 6256.0434m³
